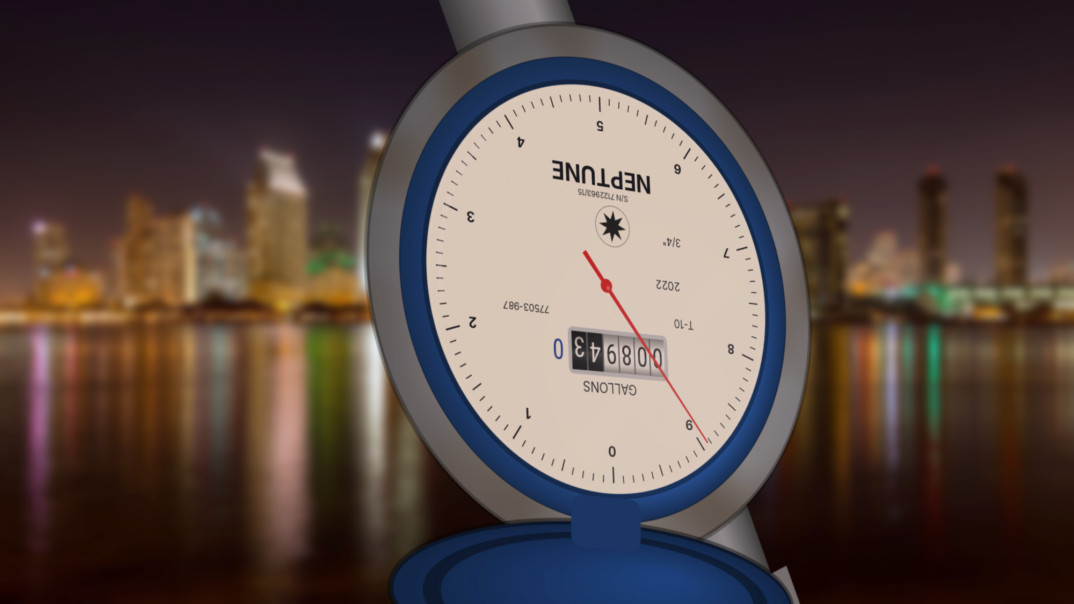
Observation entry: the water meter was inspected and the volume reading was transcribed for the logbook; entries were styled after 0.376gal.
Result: 89428.9gal
